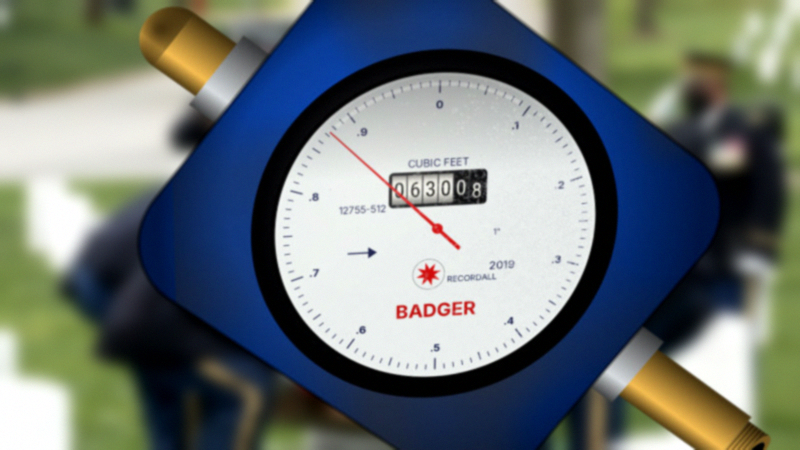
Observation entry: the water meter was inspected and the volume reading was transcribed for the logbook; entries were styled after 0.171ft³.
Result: 63007.87ft³
